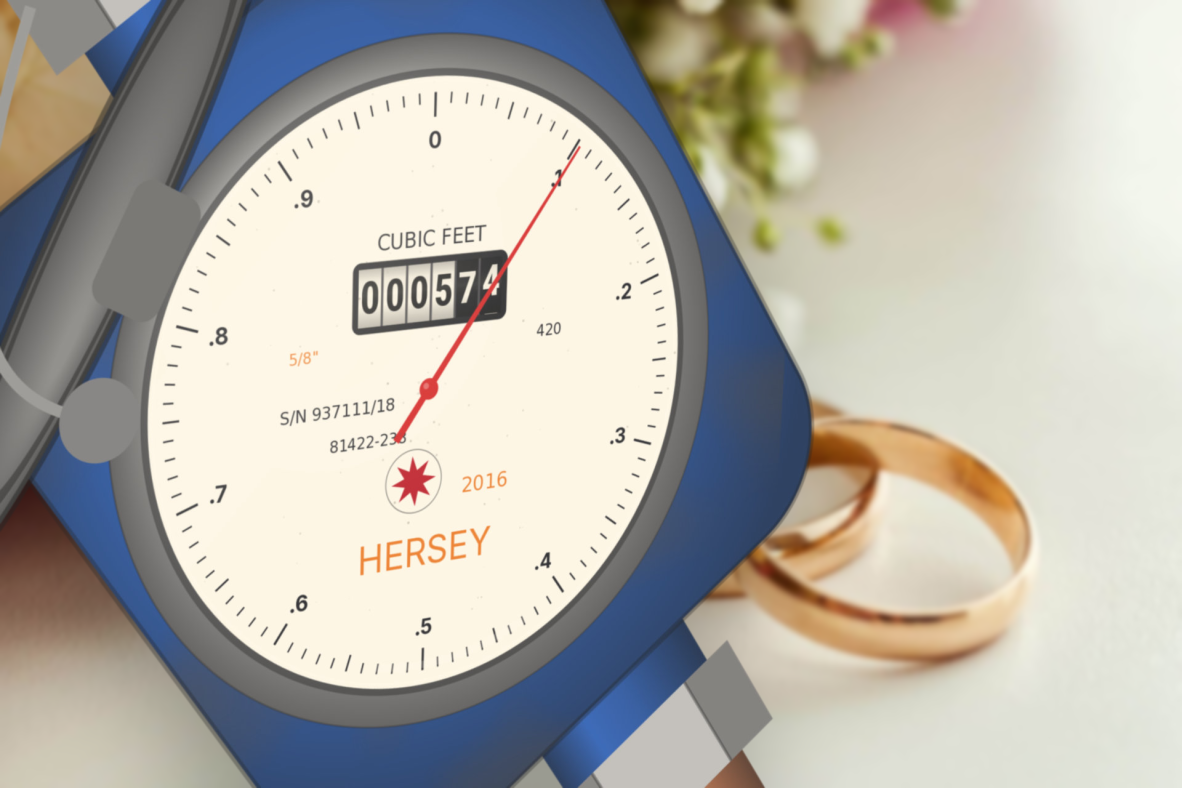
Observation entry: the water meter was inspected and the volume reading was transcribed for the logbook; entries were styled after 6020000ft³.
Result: 574.10ft³
